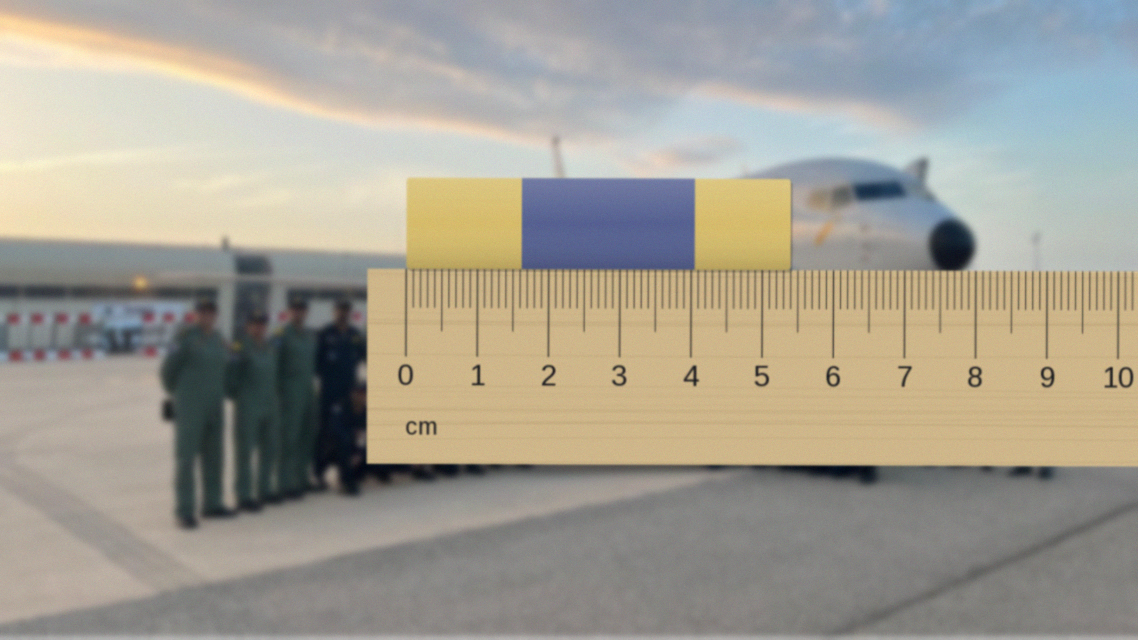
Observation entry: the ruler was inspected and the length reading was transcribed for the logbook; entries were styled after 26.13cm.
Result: 5.4cm
